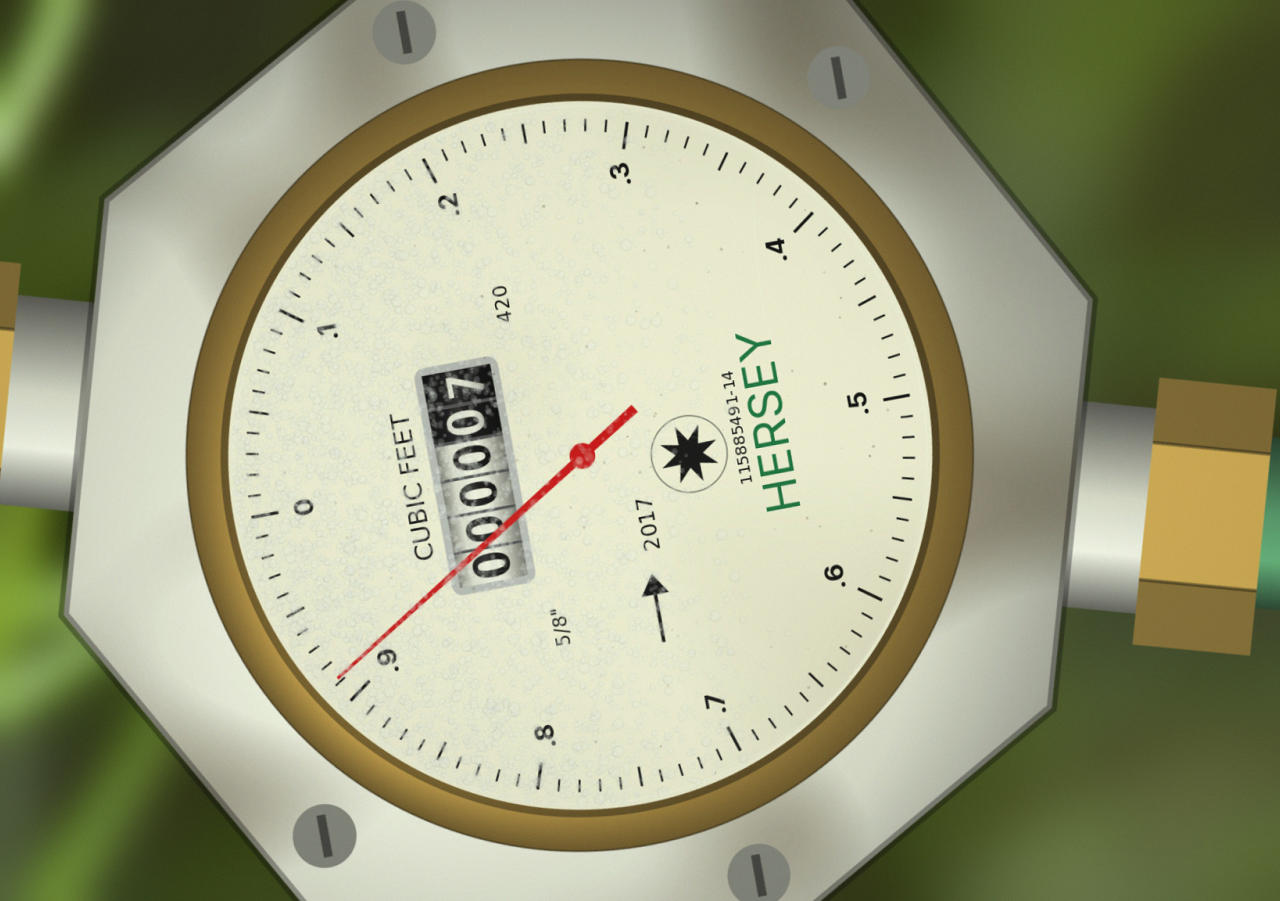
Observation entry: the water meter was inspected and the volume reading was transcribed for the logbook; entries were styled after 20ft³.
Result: 6.91ft³
